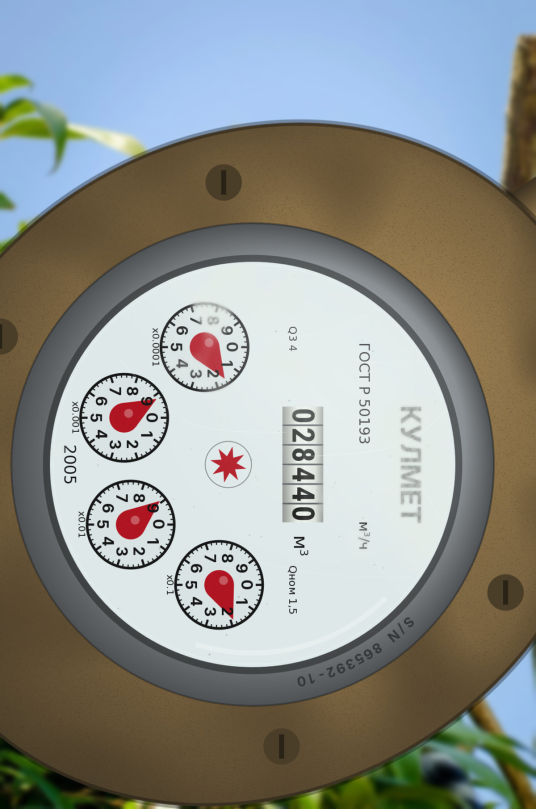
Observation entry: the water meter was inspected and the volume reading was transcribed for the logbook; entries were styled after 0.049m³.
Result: 28440.1891m³
